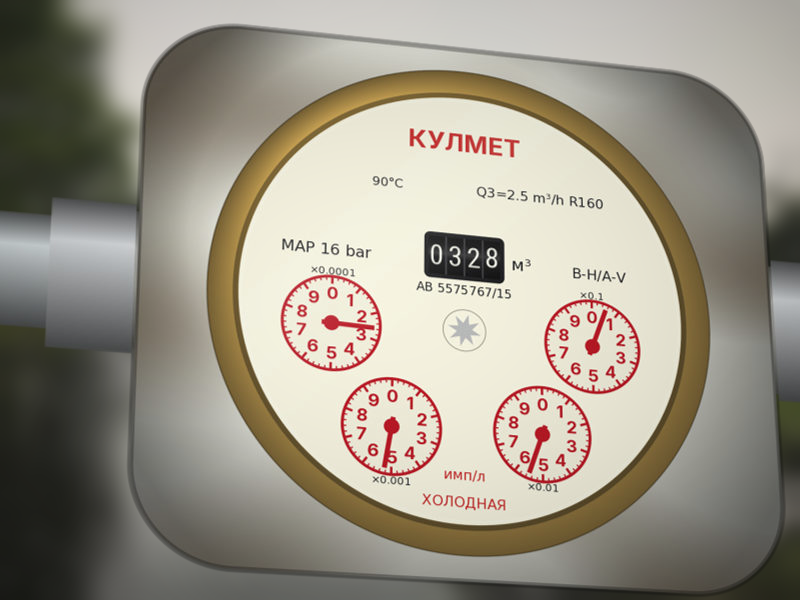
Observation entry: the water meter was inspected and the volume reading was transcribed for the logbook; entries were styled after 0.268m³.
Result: 328.0552m³
